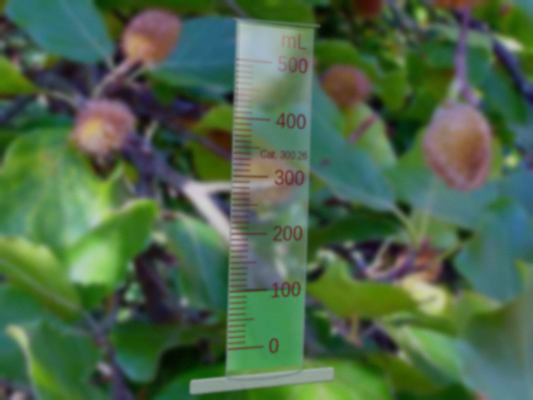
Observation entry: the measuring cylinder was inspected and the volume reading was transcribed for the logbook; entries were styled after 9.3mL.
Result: 100mL
